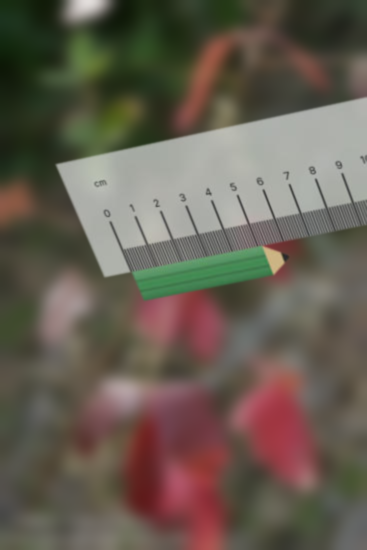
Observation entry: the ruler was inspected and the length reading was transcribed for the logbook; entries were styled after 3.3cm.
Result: 6cm
